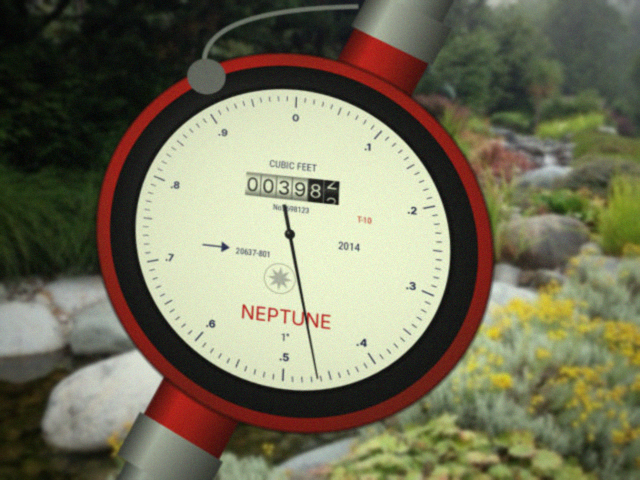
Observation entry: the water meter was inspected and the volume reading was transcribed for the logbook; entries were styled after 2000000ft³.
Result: 3982.46ft³
